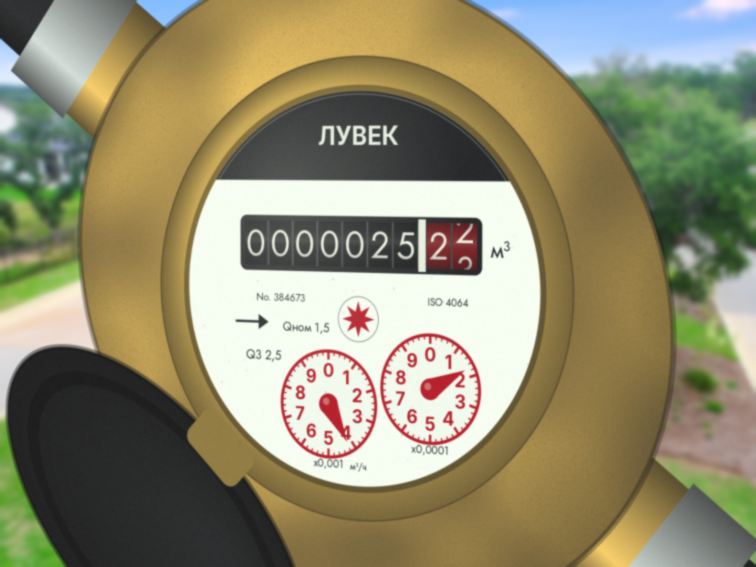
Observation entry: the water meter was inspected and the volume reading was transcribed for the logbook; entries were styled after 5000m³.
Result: 25.2241m³
